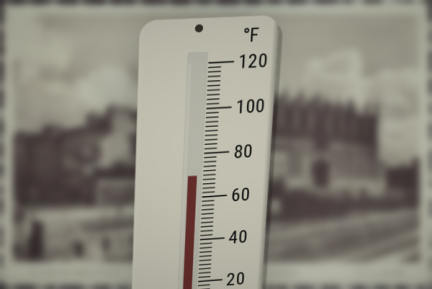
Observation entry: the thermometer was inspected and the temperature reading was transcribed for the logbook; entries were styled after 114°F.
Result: 70°F
